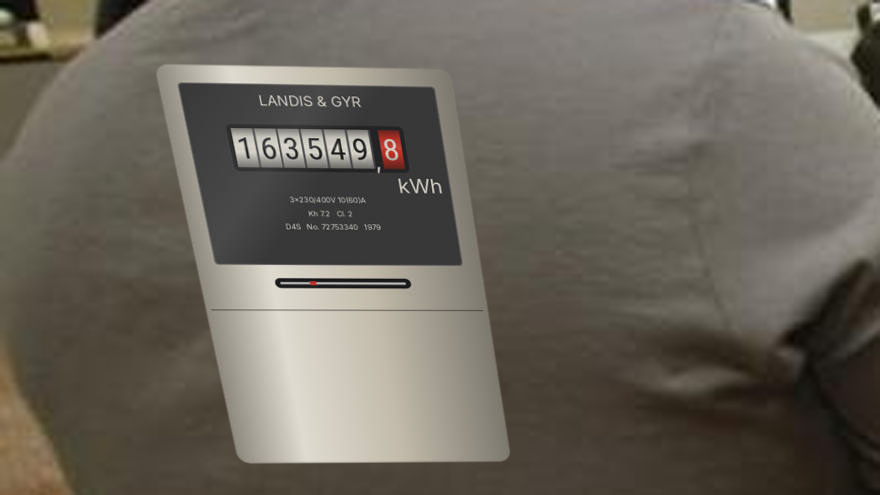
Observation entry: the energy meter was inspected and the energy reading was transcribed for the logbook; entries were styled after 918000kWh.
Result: 163549.8kWh
